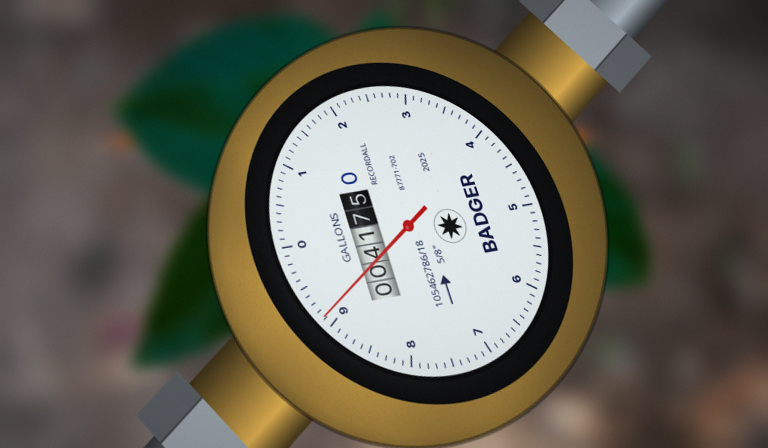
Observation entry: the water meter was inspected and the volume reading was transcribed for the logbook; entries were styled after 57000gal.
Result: 41749.1gal
